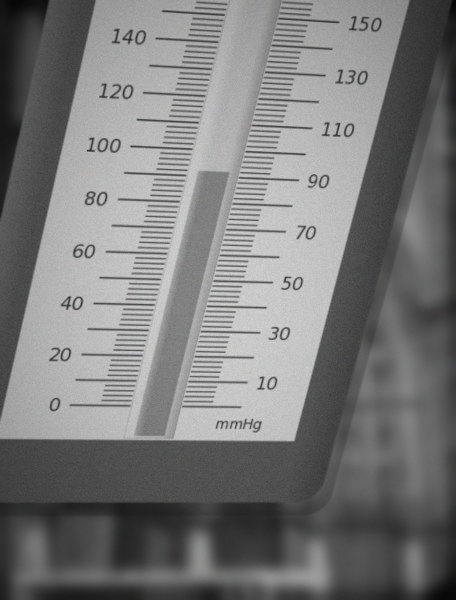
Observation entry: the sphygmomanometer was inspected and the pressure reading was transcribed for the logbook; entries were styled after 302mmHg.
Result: 92mmHg
